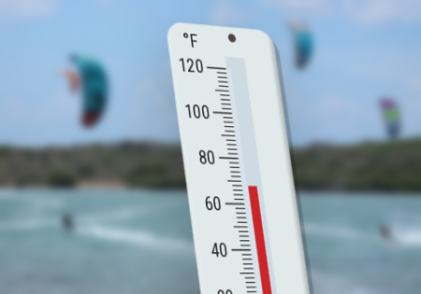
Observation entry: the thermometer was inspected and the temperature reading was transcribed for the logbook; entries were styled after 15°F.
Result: 68°F
